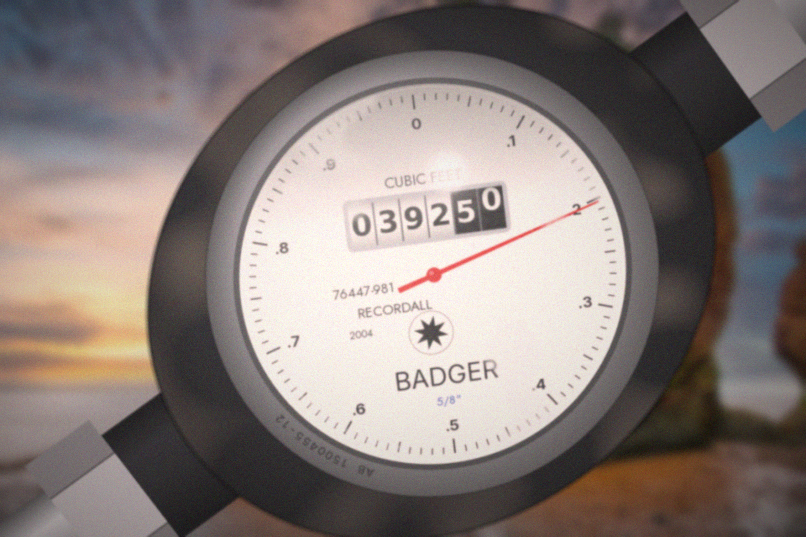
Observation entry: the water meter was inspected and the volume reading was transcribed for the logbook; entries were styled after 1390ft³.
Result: 39250.20ft³
